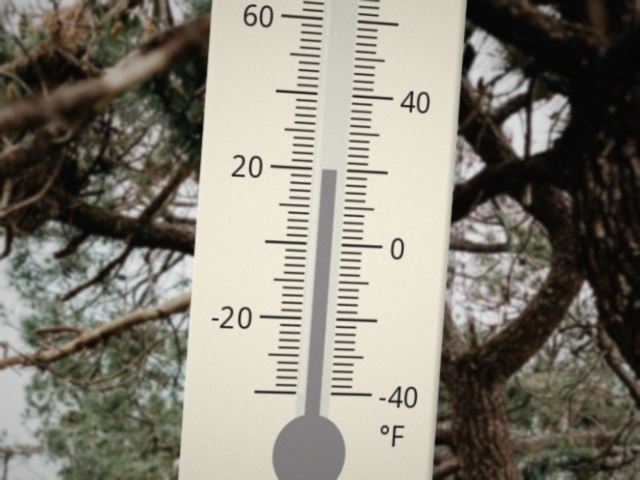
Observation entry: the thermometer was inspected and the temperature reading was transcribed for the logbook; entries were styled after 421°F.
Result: 20°F
